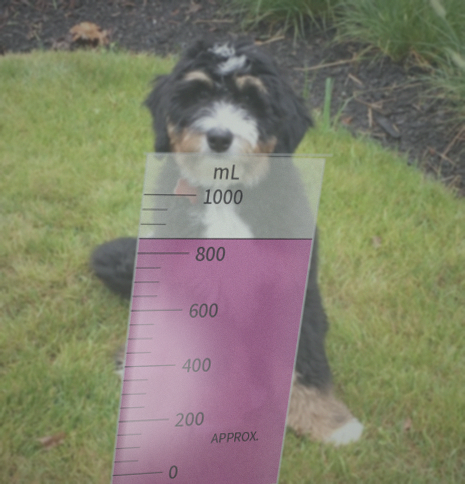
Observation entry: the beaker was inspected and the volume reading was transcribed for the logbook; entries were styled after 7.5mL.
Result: 850mL
